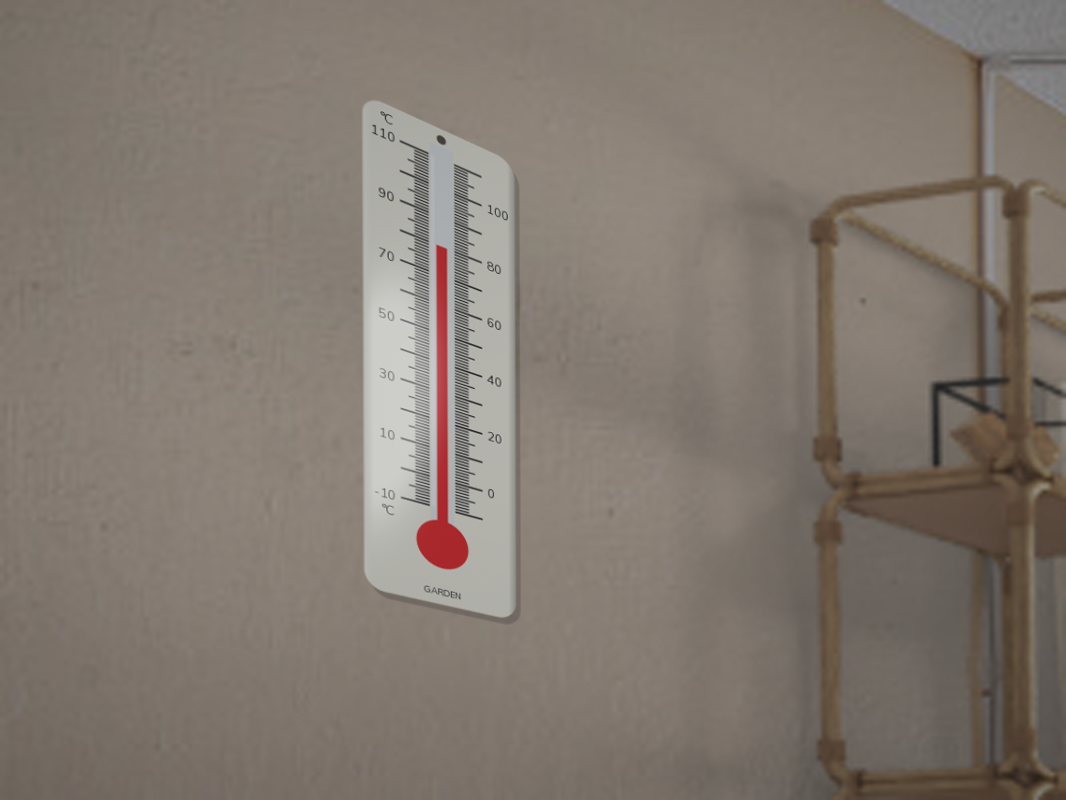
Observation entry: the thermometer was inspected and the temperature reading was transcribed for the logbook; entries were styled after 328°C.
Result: 80°C
